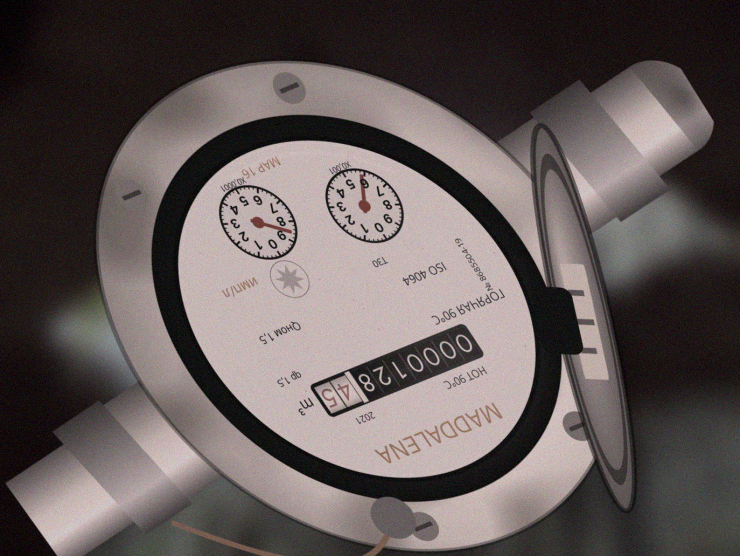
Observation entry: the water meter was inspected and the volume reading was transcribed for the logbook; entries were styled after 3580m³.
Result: 128.4558m³
